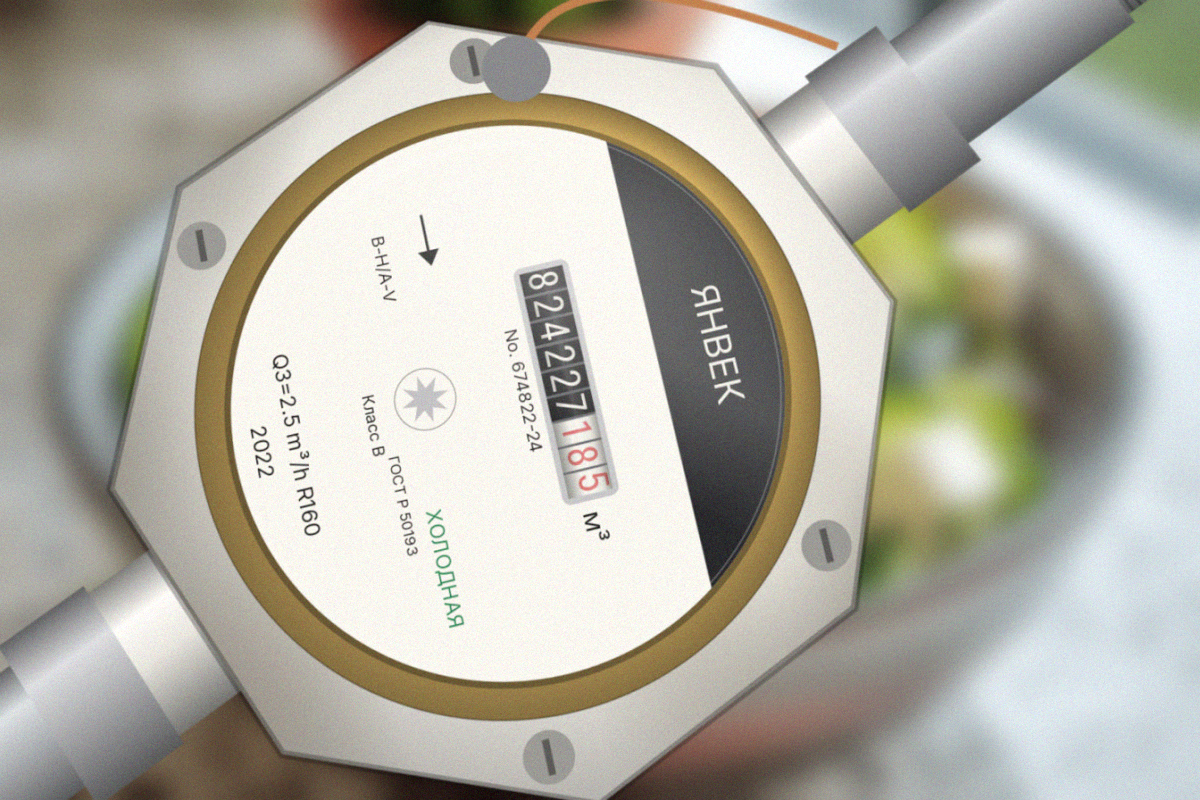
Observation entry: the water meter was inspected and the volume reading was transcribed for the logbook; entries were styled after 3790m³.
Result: 824227.185m³
